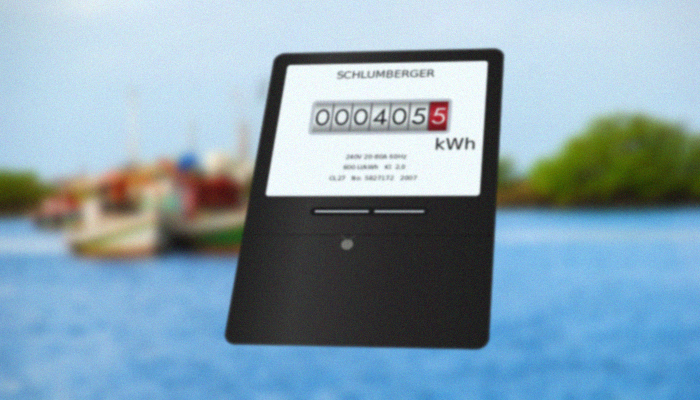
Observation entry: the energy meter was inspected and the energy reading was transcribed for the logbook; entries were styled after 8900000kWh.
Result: 405.5kWh
